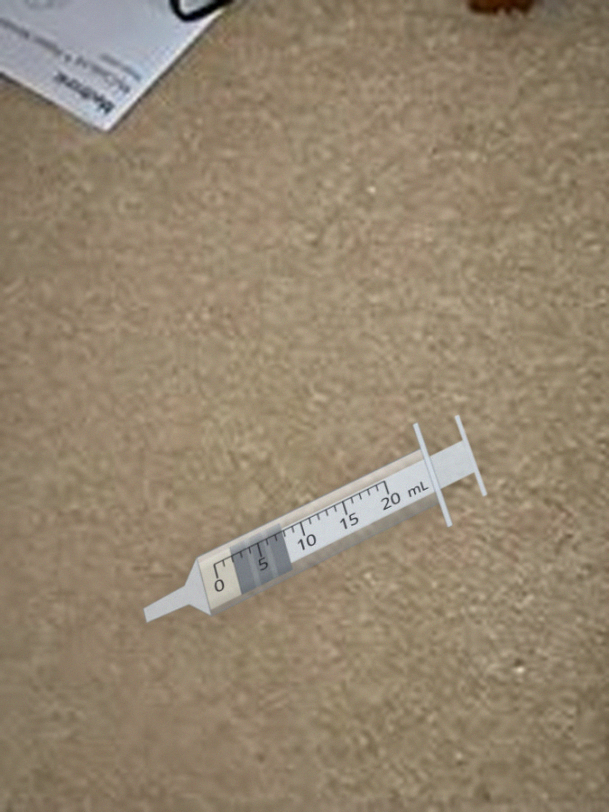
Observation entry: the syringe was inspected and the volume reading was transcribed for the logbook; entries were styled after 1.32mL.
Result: 2mL
